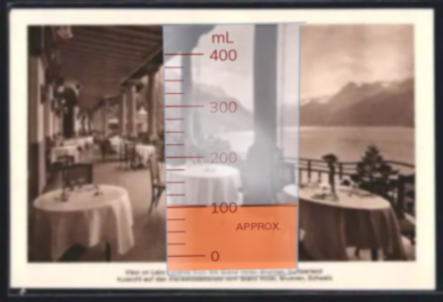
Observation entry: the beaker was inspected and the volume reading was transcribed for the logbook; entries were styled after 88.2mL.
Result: 100mL
